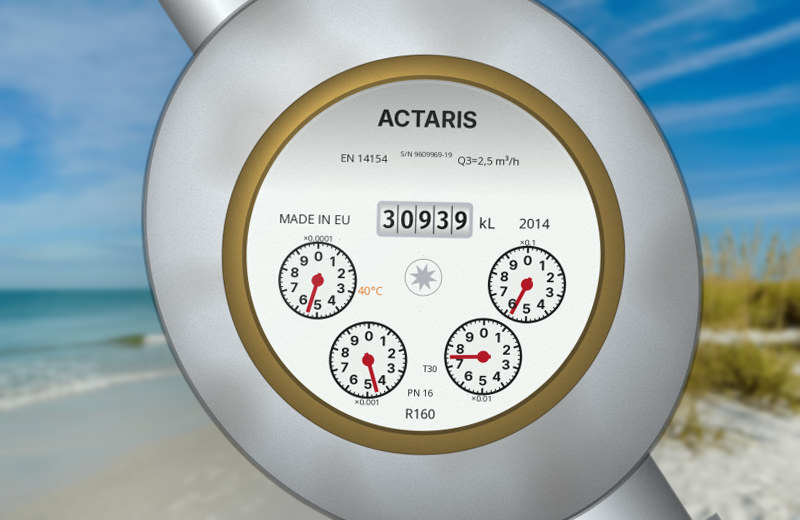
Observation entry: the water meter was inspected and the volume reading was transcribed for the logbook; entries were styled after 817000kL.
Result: 30939.5745kL
